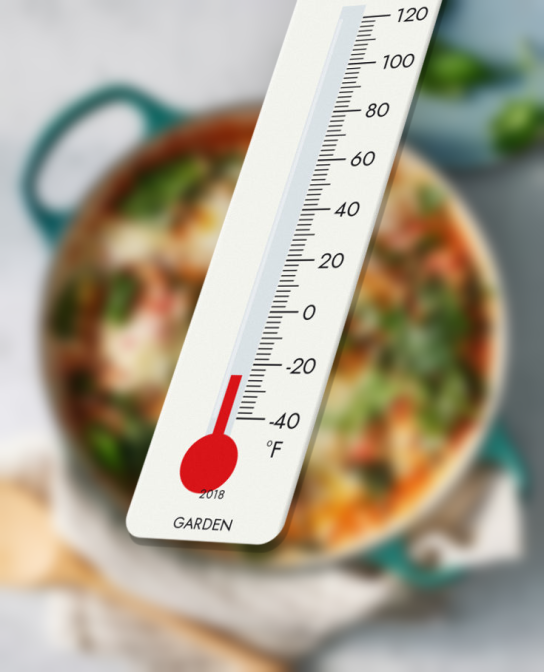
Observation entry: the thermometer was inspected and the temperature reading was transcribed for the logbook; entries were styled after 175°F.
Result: -24°F
